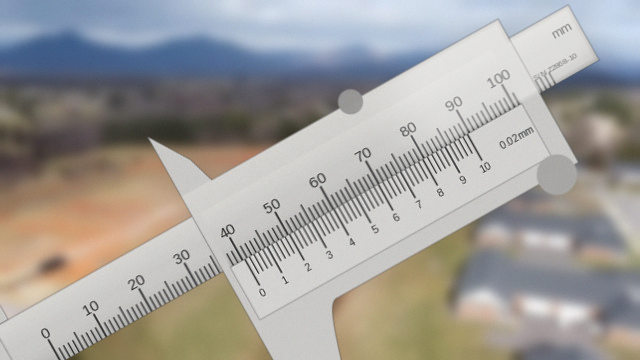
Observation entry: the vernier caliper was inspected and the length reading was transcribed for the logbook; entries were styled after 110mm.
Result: 40.5mm
